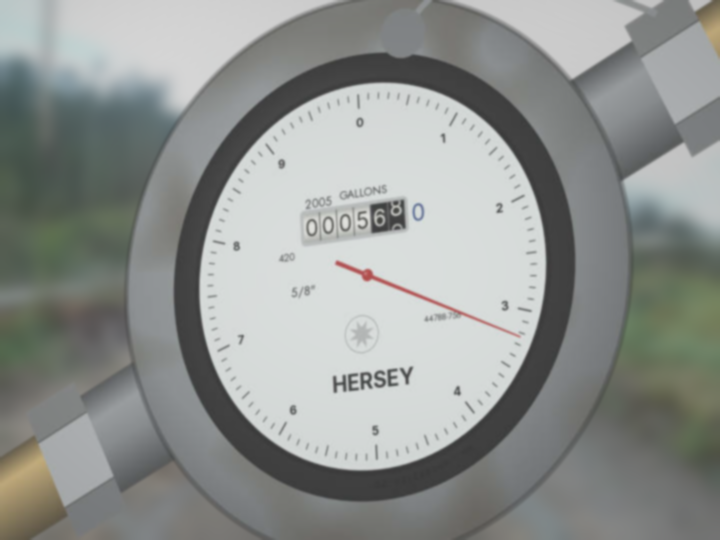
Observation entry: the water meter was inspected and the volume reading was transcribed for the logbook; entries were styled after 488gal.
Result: 5683.2gal
